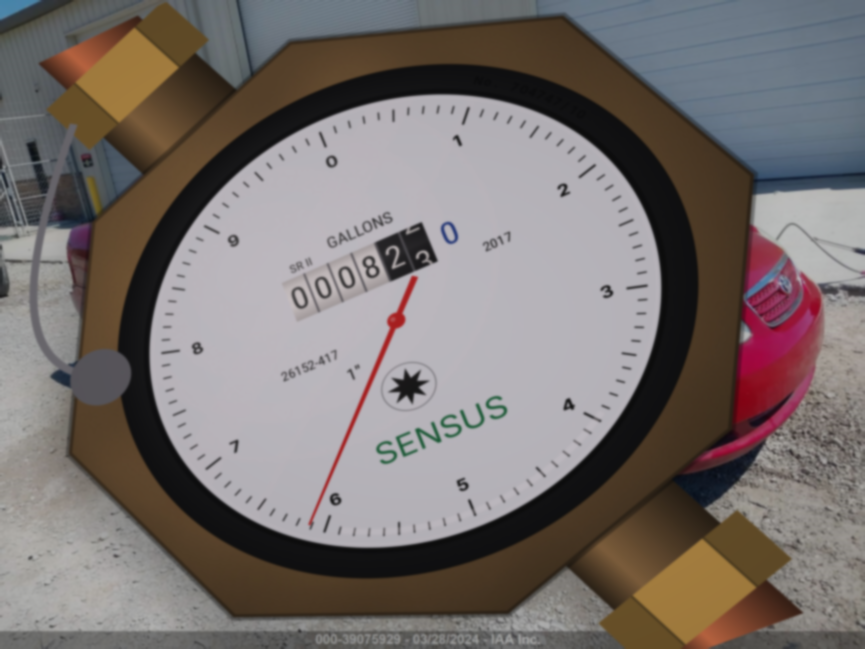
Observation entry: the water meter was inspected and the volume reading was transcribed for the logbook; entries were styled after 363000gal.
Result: 8226.1gal
